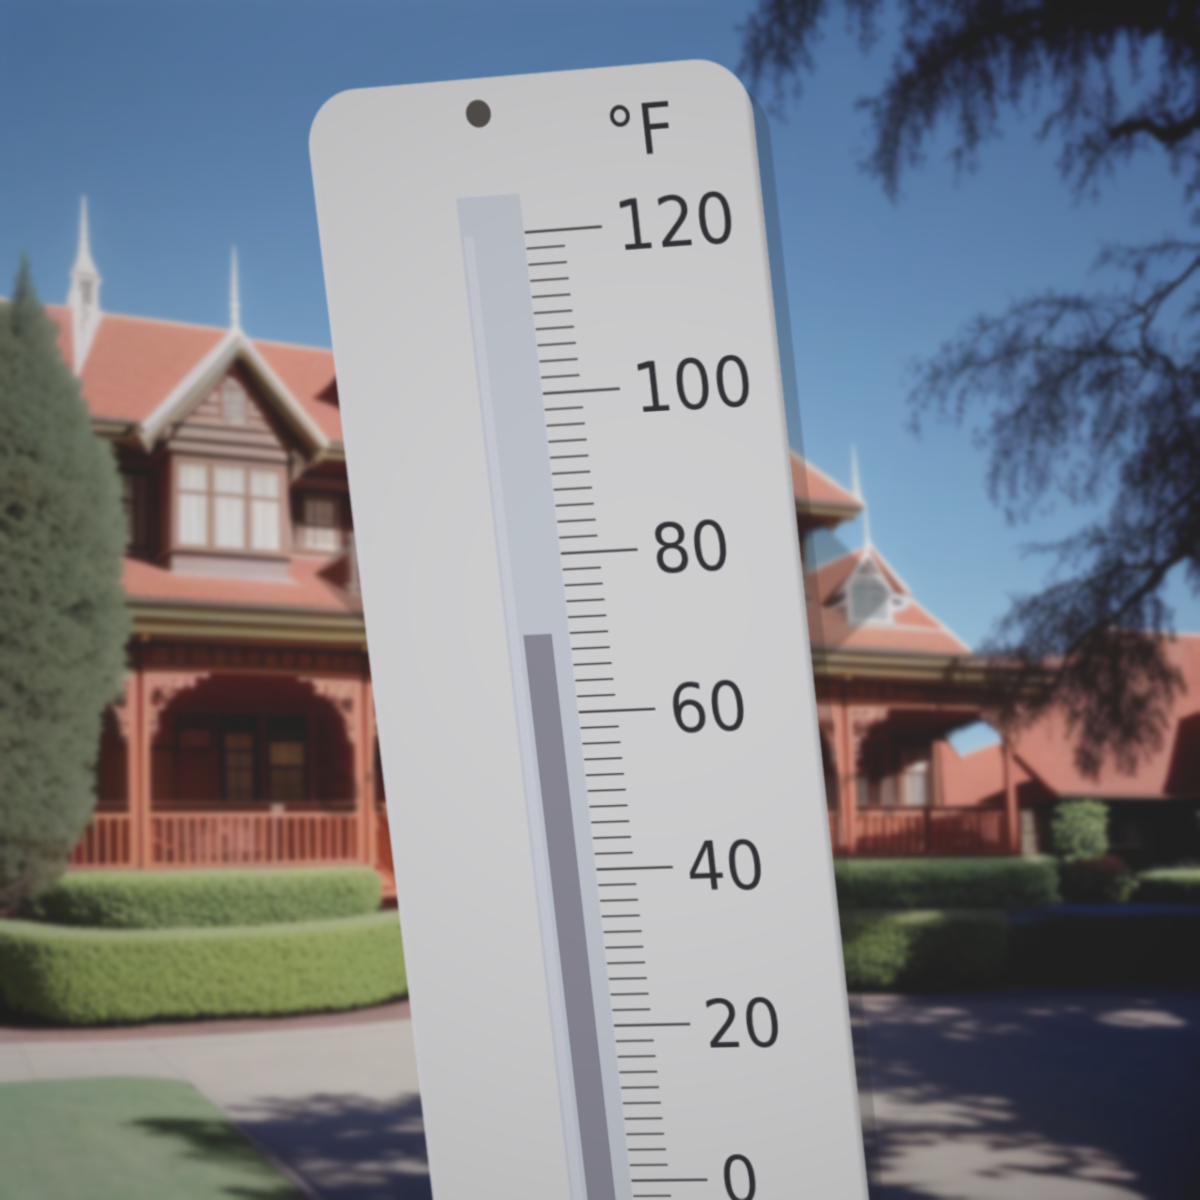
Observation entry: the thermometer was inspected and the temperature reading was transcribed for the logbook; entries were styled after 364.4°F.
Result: 70°F
